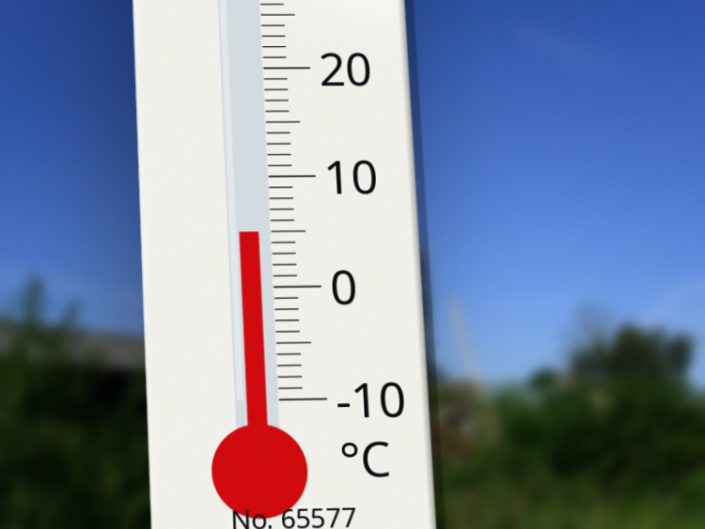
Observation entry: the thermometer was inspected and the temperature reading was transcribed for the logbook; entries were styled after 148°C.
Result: 5°C
